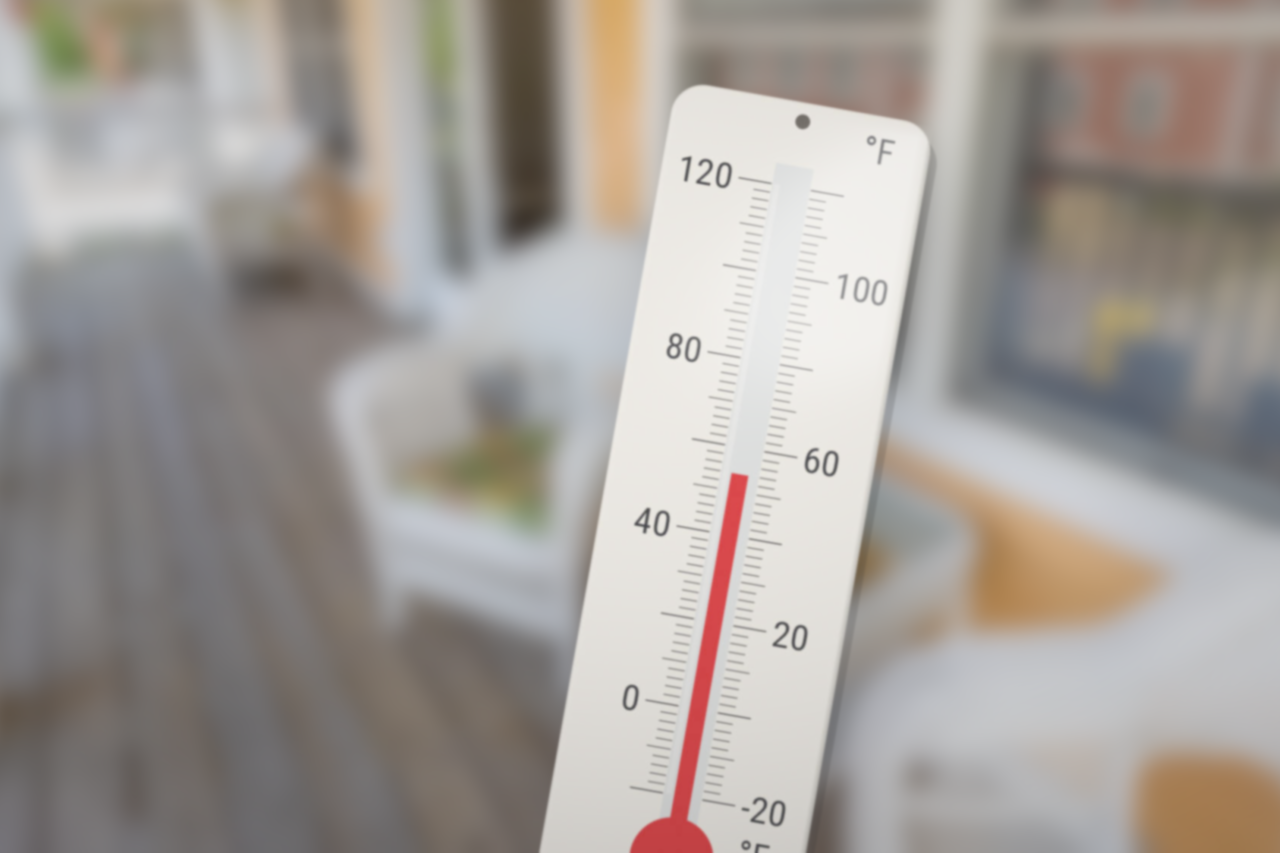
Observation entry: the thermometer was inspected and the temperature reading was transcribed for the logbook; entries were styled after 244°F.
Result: 54°F
